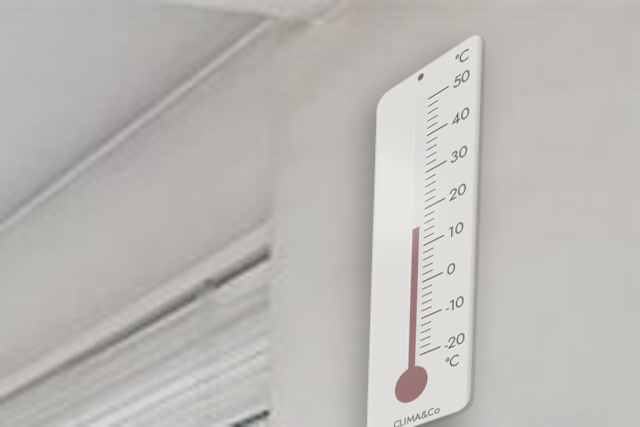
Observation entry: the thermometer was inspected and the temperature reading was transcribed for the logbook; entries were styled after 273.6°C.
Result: 16°C
